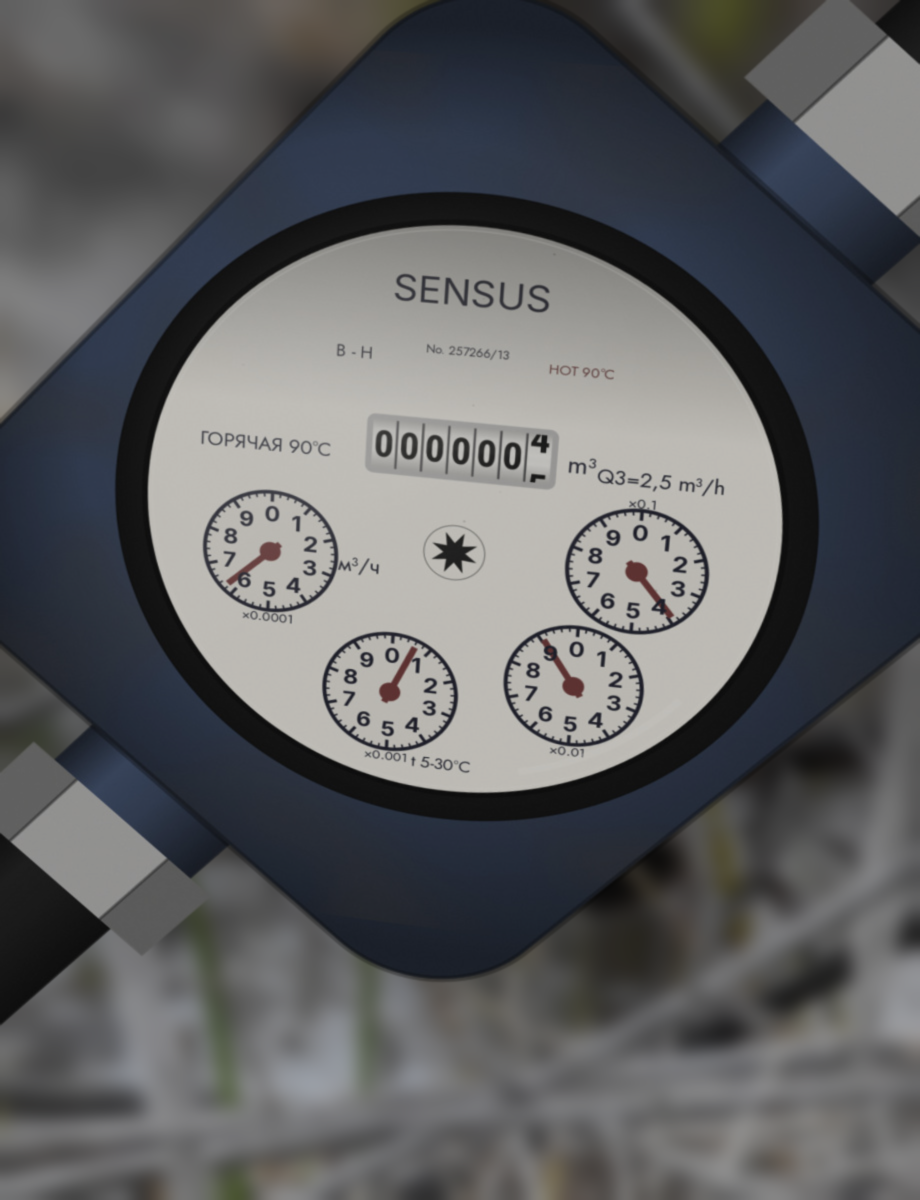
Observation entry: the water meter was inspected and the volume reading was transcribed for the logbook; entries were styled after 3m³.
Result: 4.3906m³
